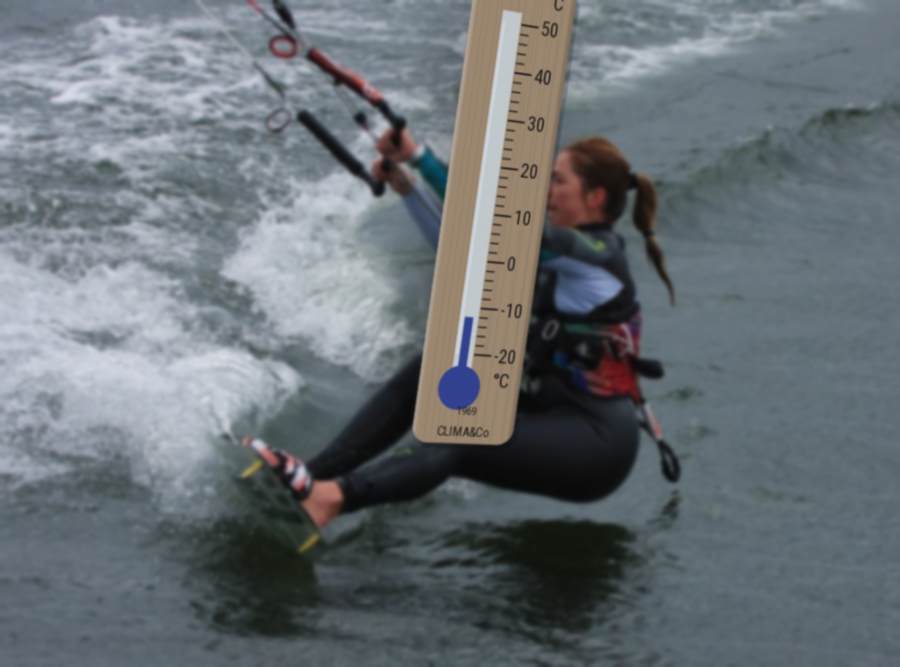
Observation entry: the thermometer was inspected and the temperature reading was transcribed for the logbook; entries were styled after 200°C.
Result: -12°C
